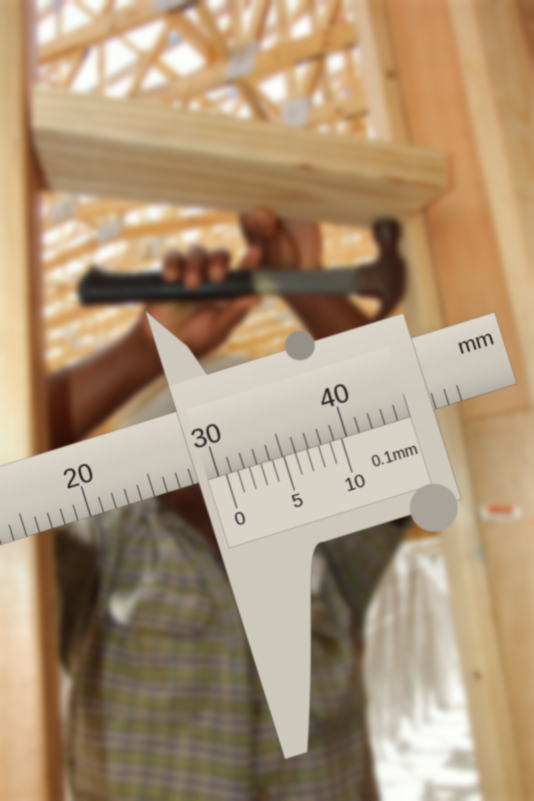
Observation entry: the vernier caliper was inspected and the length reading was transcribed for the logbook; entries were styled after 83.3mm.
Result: 30.6mm
